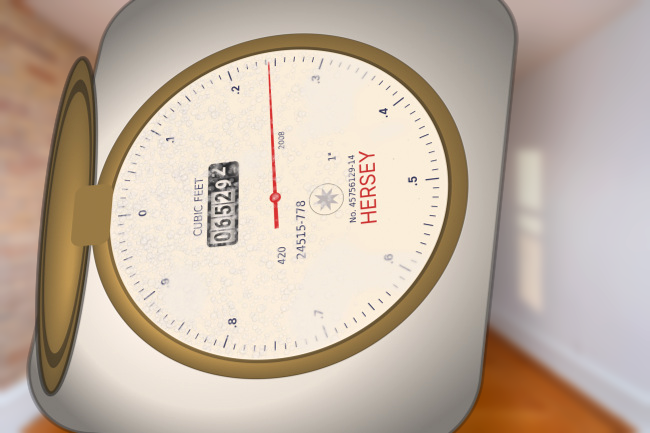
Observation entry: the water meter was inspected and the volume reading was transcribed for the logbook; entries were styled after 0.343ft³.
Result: 65292.24ft³
